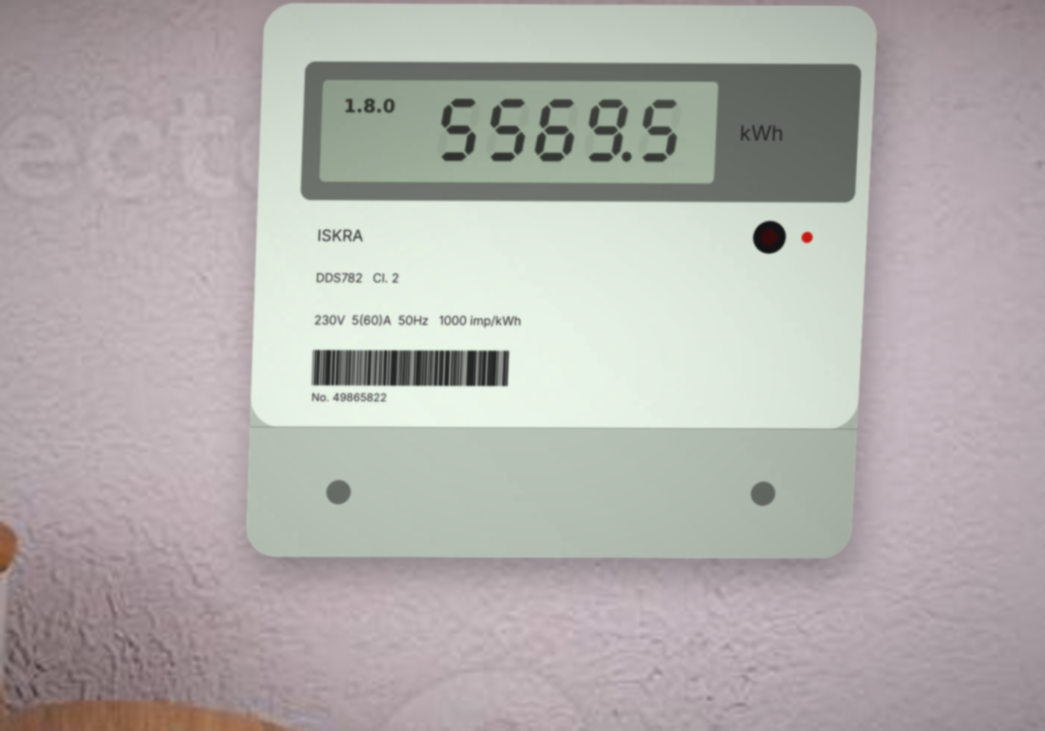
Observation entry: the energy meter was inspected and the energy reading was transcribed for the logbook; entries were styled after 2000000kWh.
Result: 5569.5kWh
